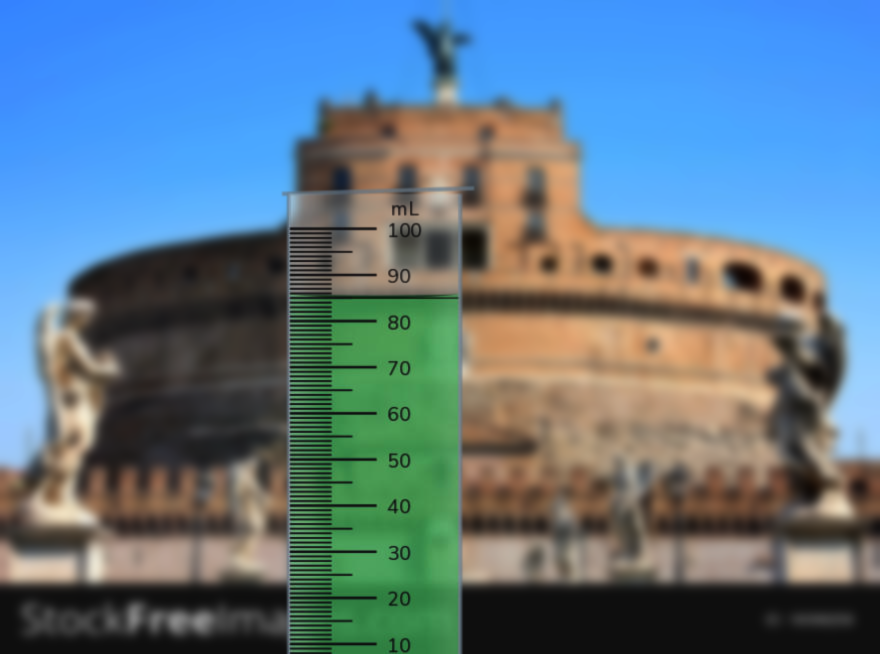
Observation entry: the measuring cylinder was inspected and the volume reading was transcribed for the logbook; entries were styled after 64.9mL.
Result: 85mL
